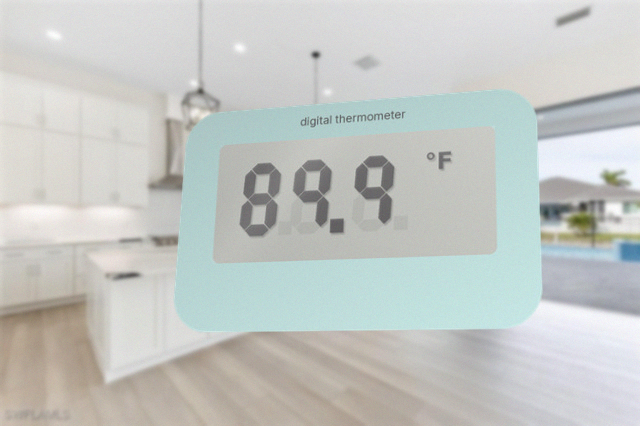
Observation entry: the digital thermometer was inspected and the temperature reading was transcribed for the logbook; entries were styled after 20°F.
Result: 89.9°F
